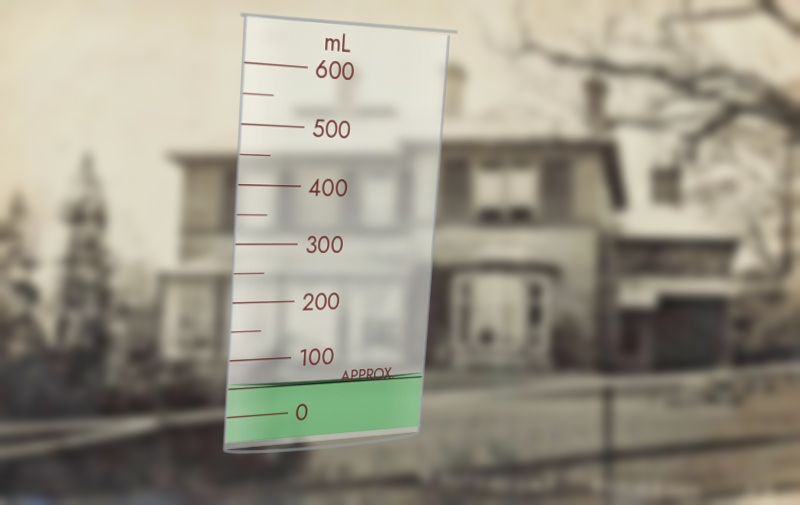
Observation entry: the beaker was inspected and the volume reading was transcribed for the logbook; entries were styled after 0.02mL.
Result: 50mL
